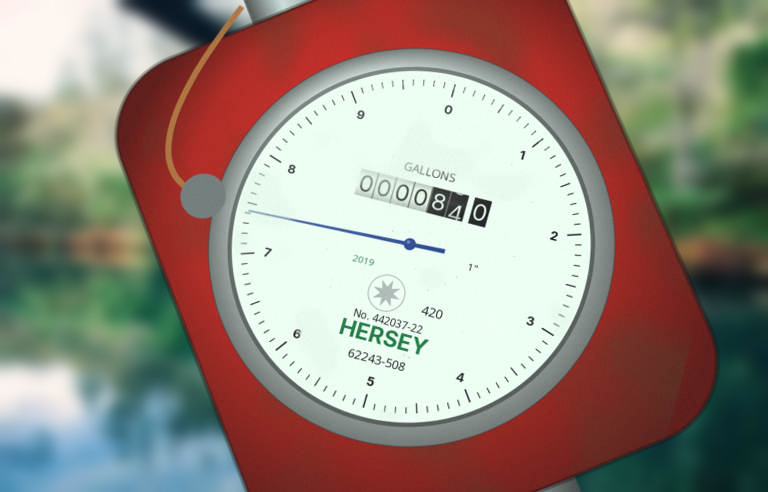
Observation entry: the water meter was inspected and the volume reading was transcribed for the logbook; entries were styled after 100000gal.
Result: 837.4gal
